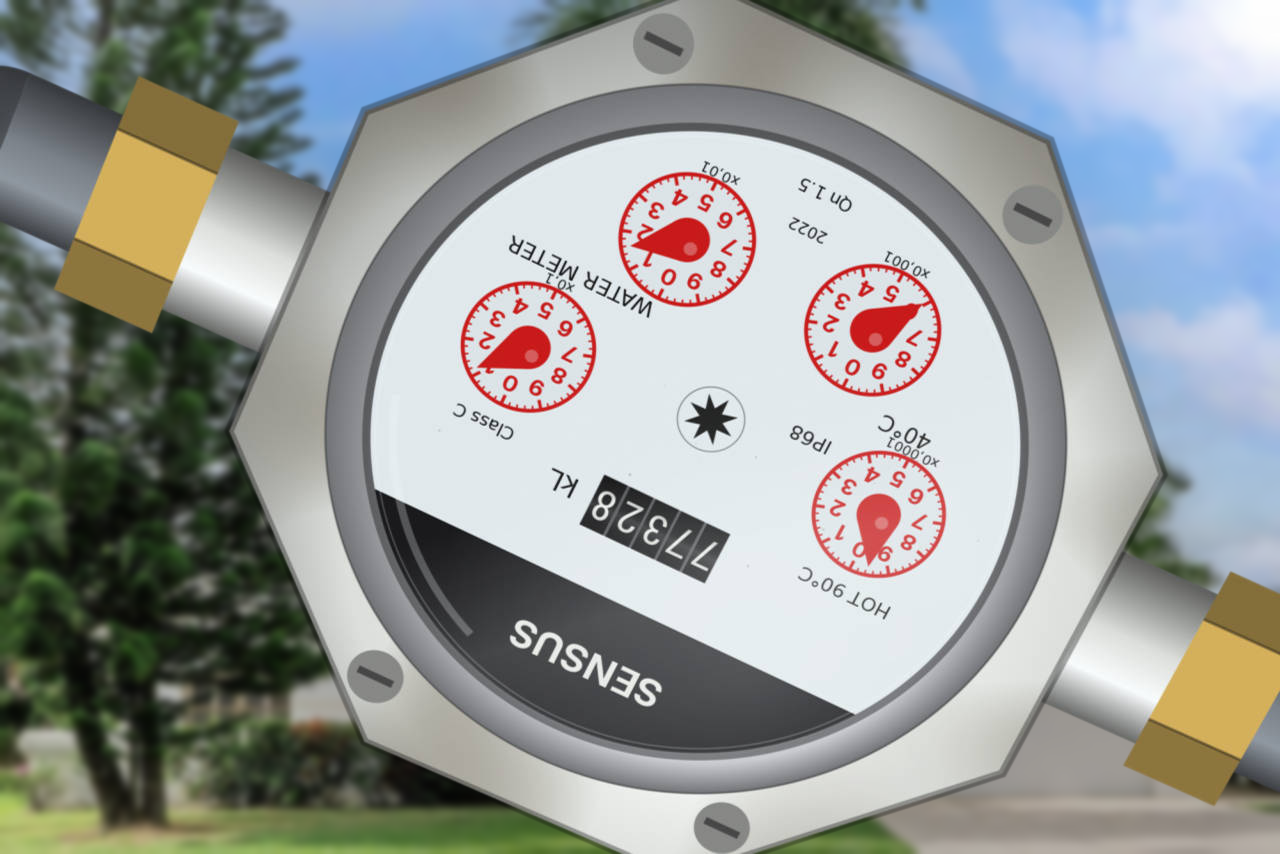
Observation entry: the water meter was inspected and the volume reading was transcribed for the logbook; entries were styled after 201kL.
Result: 77328.1159kL
